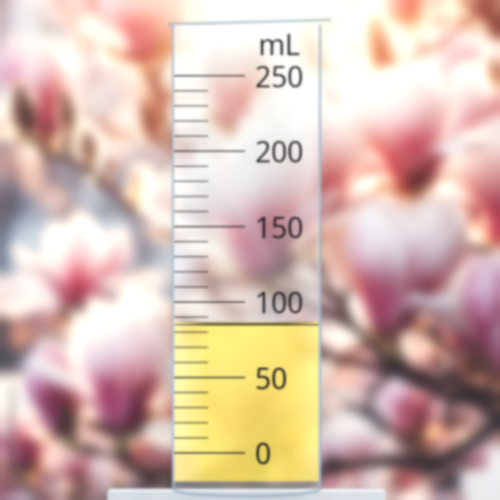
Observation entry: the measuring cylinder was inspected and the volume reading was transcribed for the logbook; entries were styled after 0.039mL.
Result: 85mL
